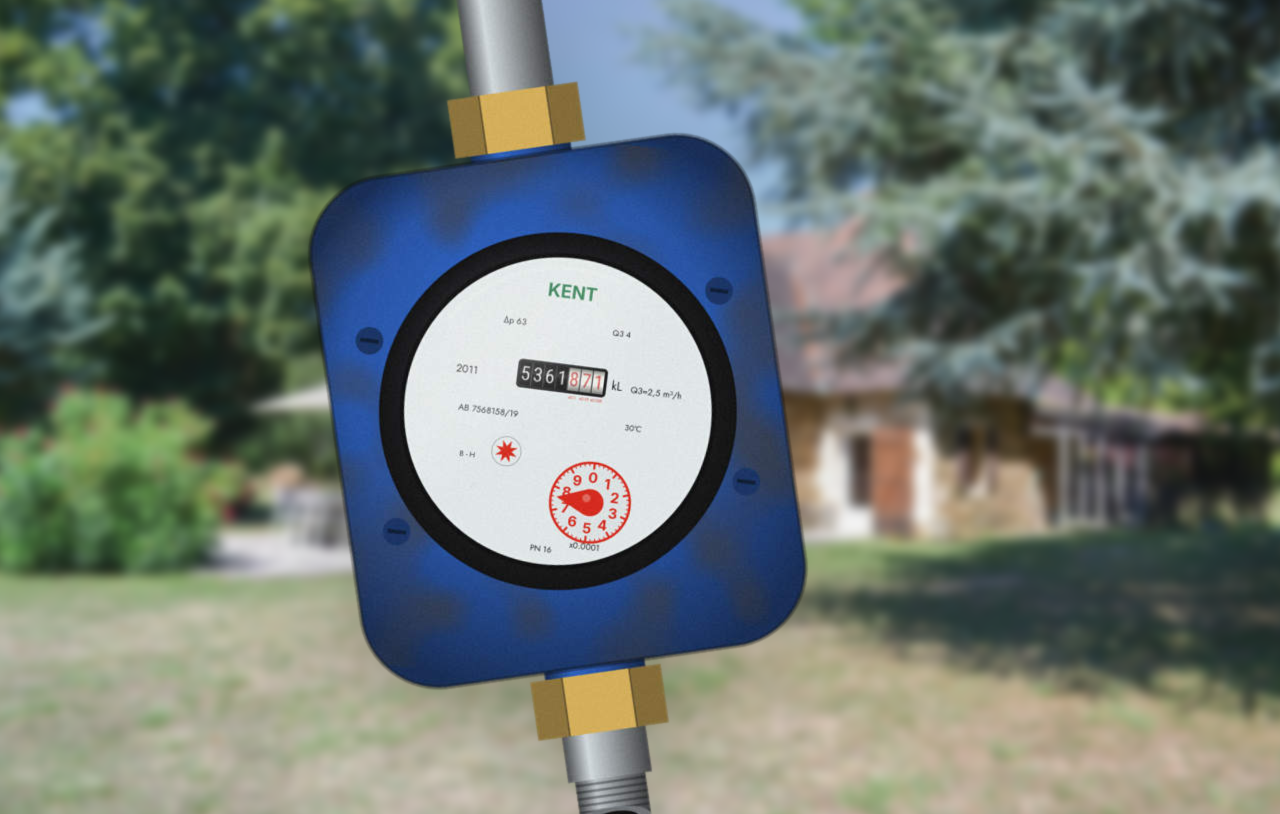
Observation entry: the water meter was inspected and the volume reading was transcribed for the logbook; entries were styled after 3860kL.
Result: 5361.8717kL
